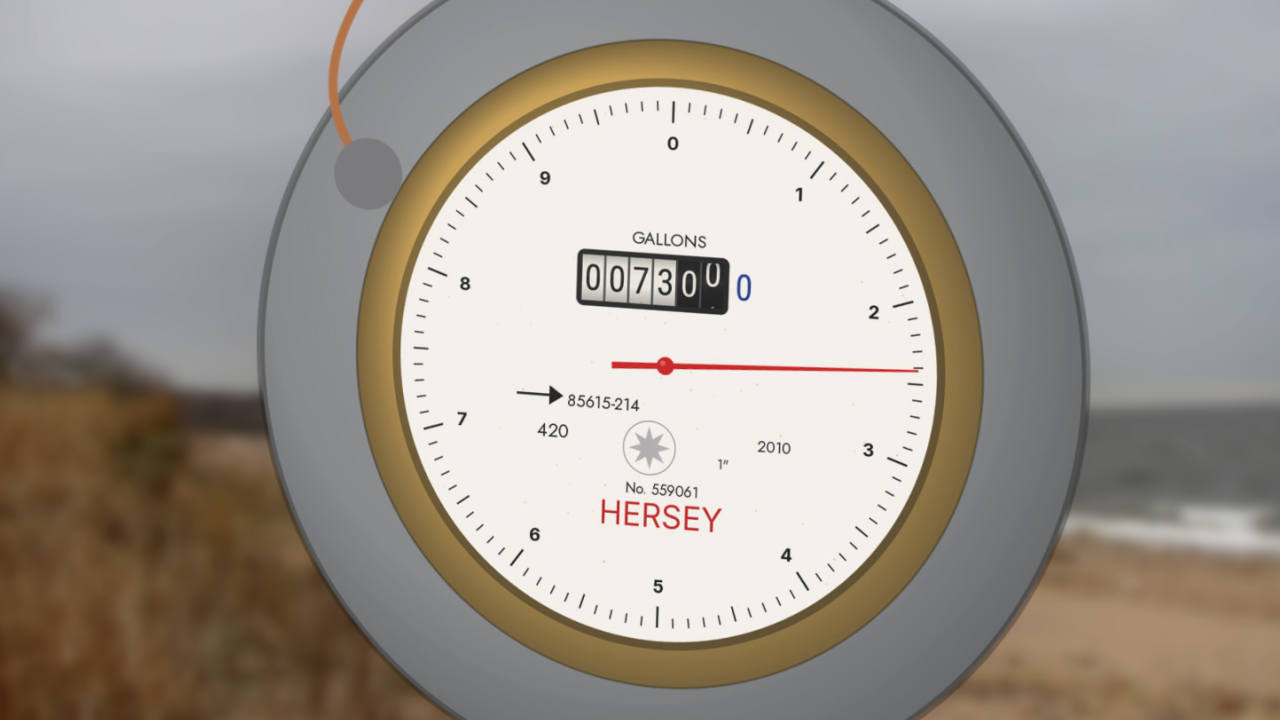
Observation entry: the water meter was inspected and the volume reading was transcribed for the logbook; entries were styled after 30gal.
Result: 73002.4gal
